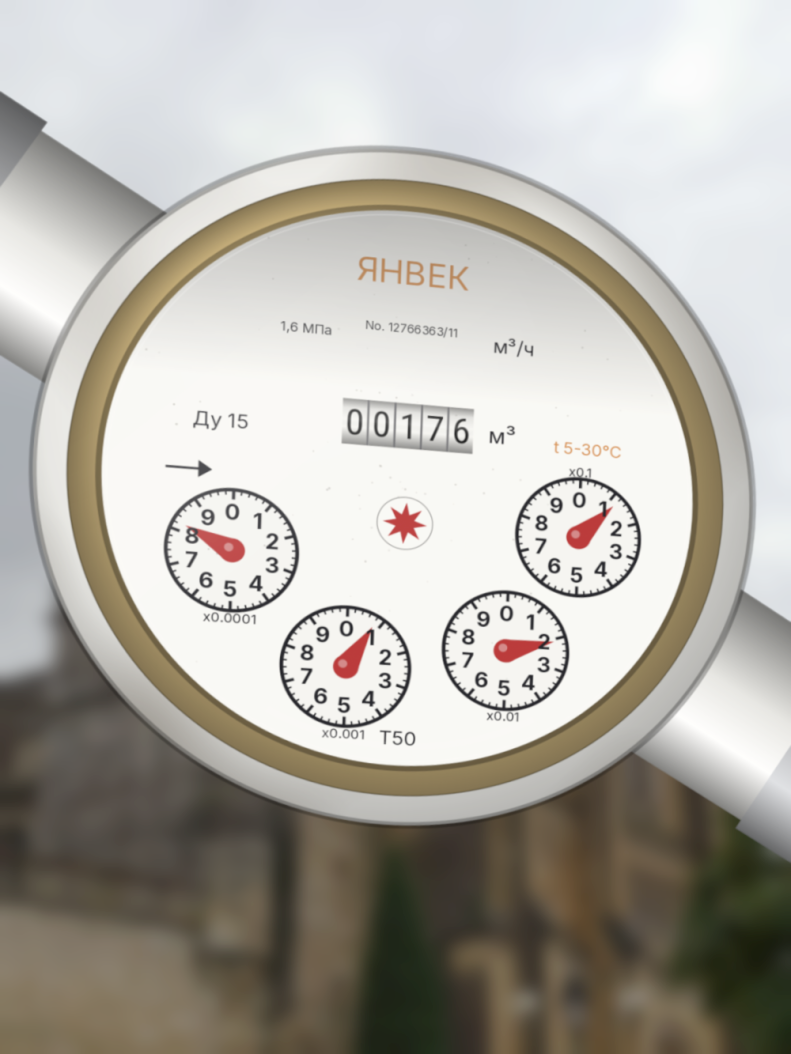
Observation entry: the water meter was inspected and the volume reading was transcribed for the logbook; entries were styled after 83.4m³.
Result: 176.1208m³
